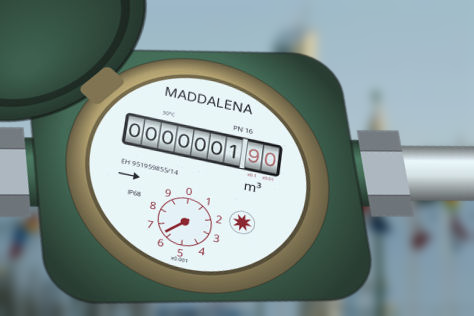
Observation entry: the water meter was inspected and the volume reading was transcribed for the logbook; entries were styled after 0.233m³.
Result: 1.906m³
